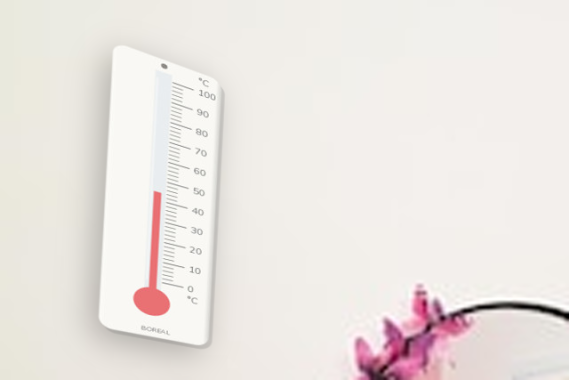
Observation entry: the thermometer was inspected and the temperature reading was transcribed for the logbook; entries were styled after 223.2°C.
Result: 44°C
